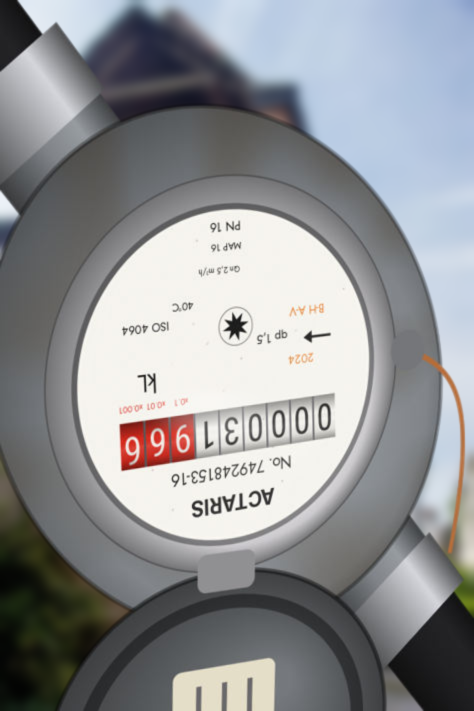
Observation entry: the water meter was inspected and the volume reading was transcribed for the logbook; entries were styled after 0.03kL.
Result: 31.966kL
